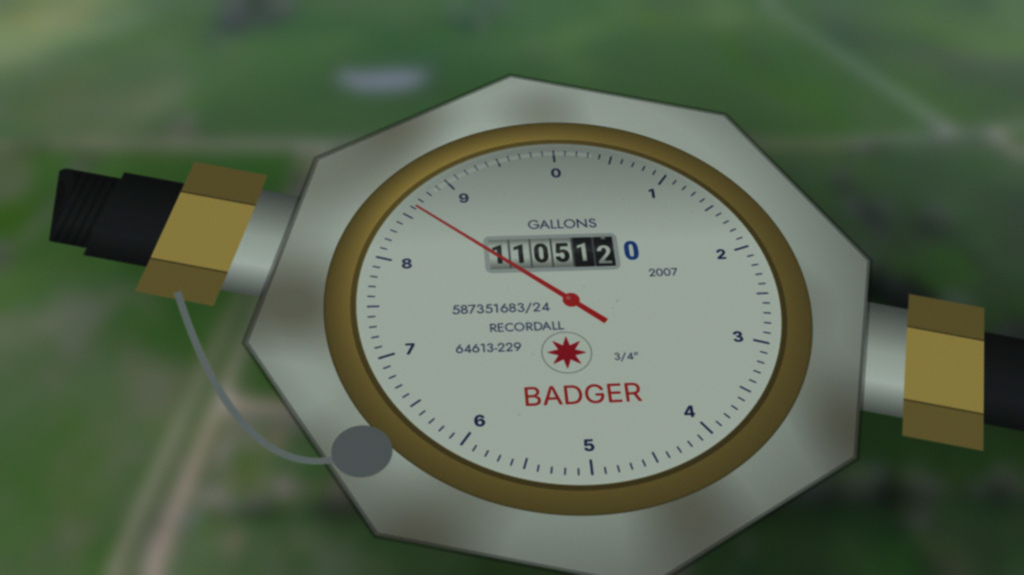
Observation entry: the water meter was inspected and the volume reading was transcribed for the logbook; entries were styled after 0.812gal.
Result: 1105118.6gal
